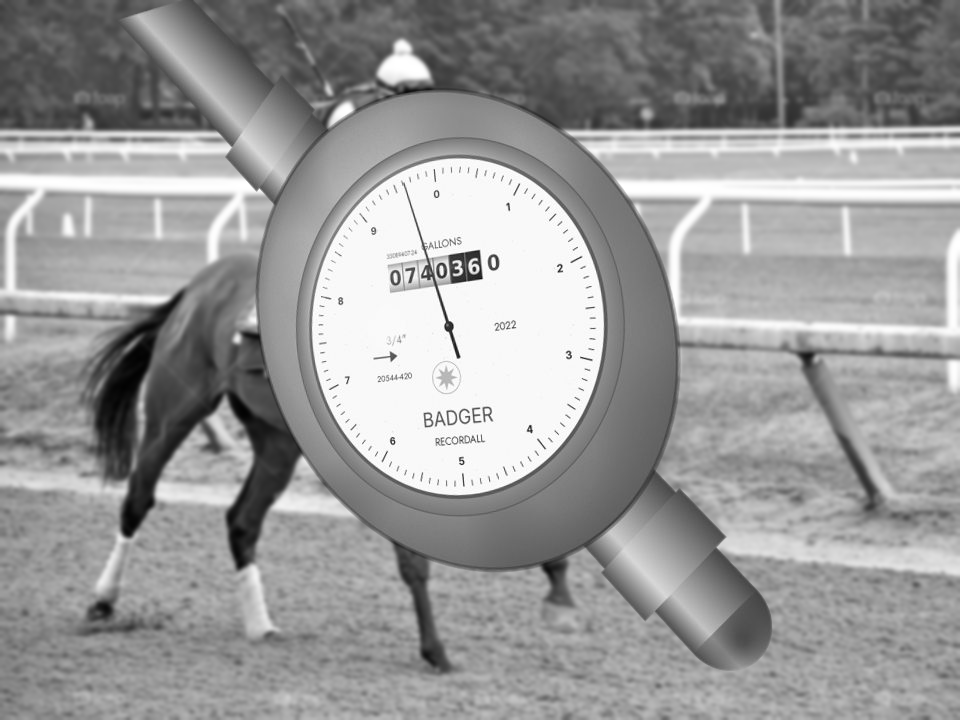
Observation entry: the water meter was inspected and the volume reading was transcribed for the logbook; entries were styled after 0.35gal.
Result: 740359.6gal
